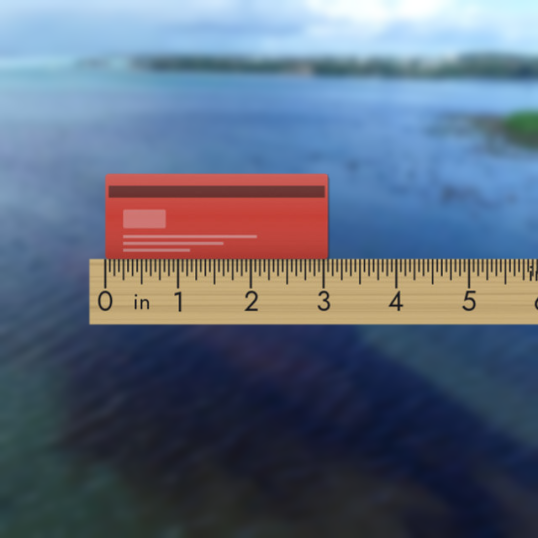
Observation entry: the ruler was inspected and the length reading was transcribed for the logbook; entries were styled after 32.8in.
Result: 3.0625in
